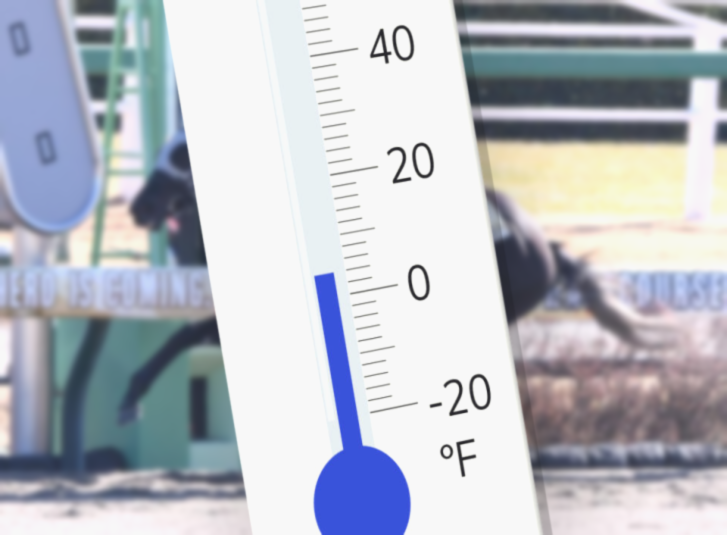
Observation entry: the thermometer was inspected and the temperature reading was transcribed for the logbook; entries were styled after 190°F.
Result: 4°F
